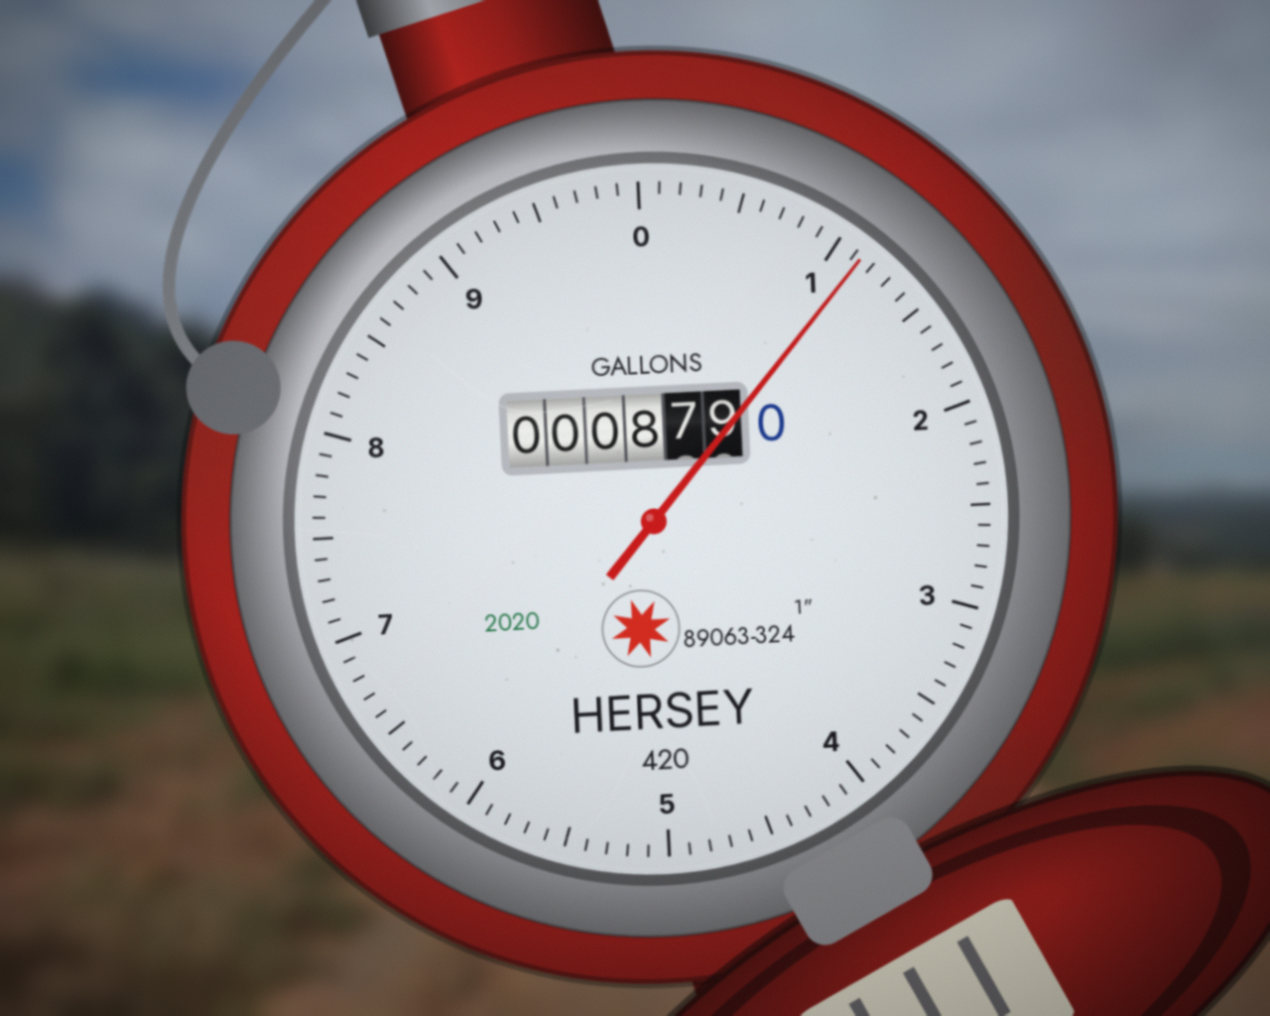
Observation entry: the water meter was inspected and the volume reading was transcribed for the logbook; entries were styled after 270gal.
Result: 8791.1gal
